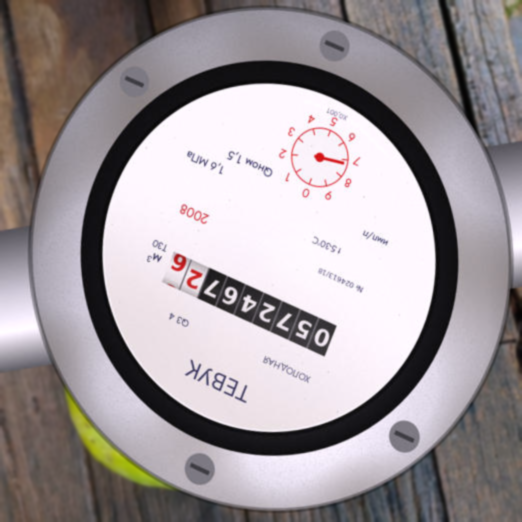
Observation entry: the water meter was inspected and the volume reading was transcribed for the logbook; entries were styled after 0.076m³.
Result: 572467.257m³
